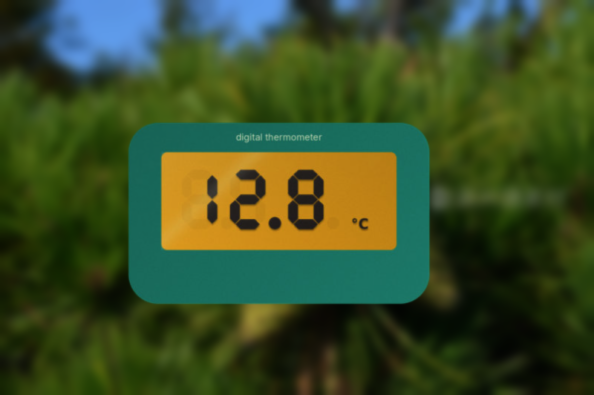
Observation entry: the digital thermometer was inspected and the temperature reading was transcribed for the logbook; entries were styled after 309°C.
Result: 12.8°C
